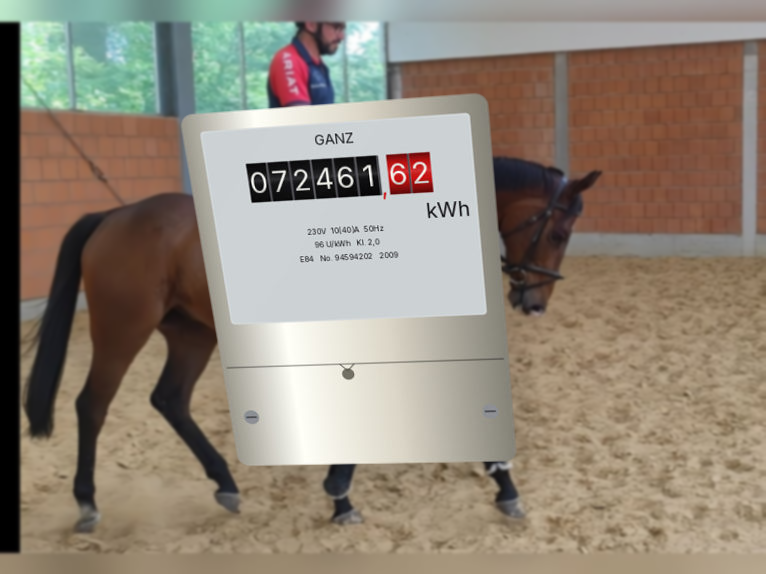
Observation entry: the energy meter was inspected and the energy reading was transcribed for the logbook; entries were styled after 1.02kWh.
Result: 72461.62kWh
